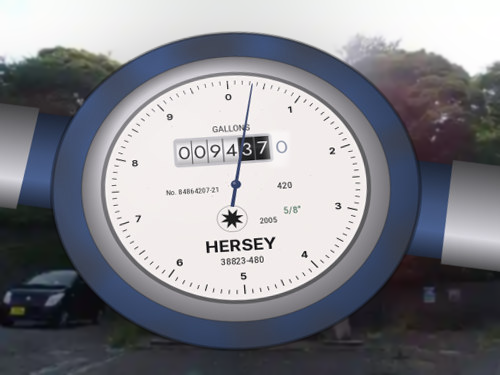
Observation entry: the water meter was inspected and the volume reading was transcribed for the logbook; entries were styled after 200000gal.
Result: 94370.3gal
